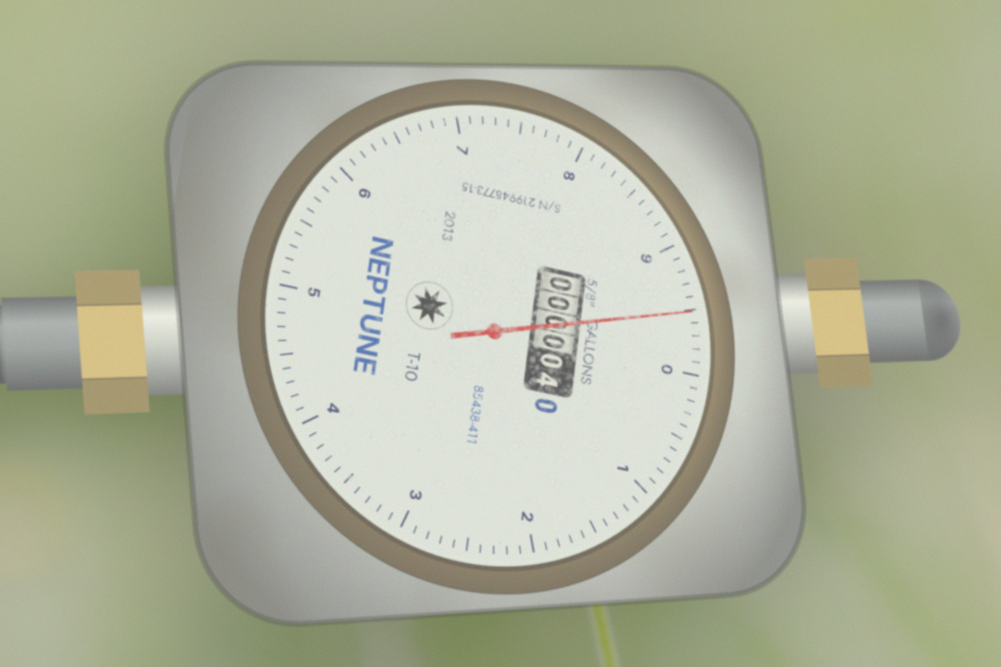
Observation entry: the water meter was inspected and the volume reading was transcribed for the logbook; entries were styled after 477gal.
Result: 39.5gal
